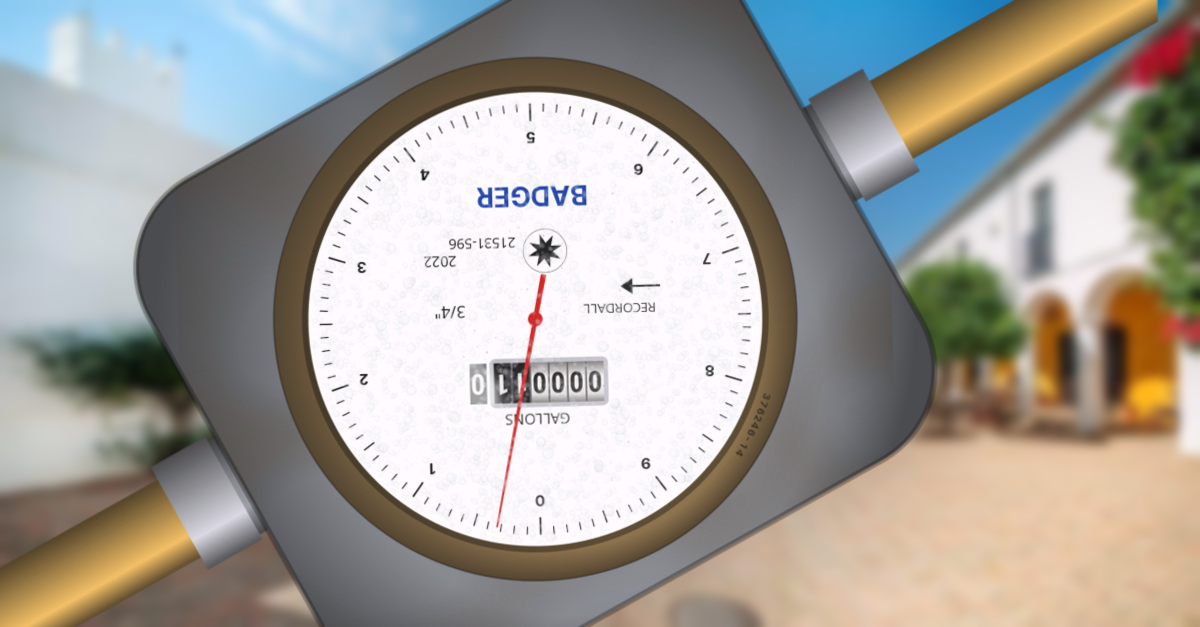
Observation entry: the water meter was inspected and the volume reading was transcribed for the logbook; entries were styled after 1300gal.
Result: 110.3gal
